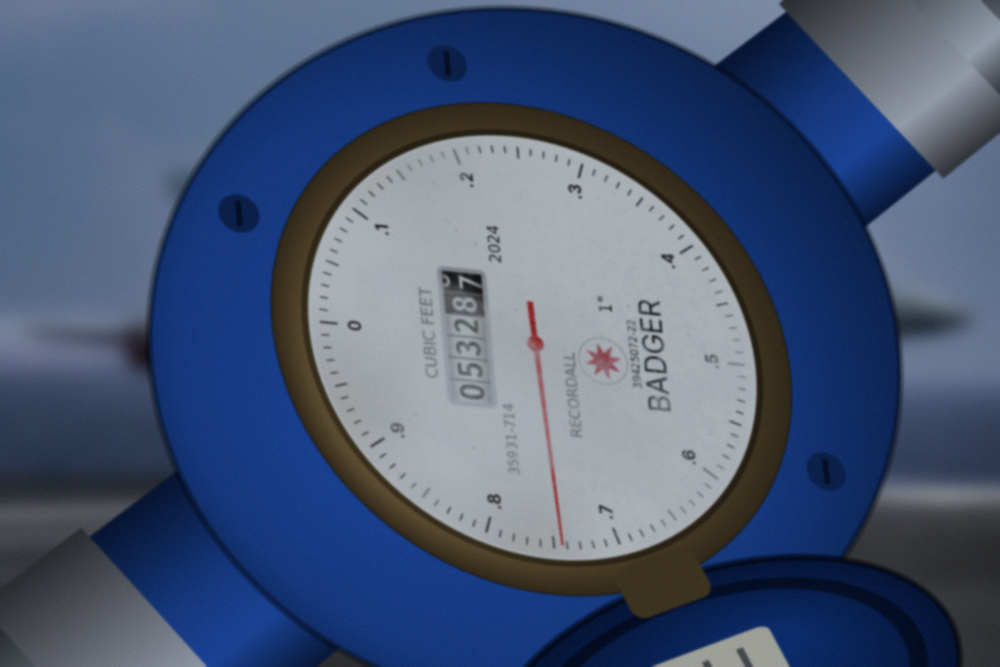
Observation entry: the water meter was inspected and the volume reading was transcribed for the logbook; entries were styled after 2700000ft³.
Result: 53286.74ft³
